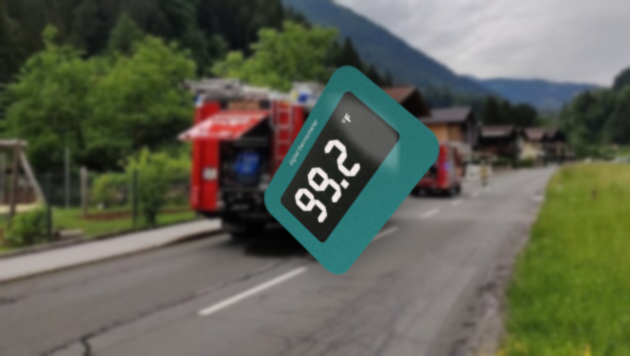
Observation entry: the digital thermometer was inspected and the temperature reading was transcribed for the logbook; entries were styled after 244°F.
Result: 99.2°F
